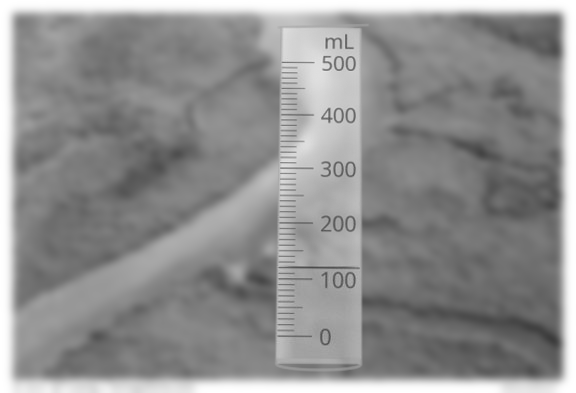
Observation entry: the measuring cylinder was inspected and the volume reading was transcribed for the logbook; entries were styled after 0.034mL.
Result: 120mL
